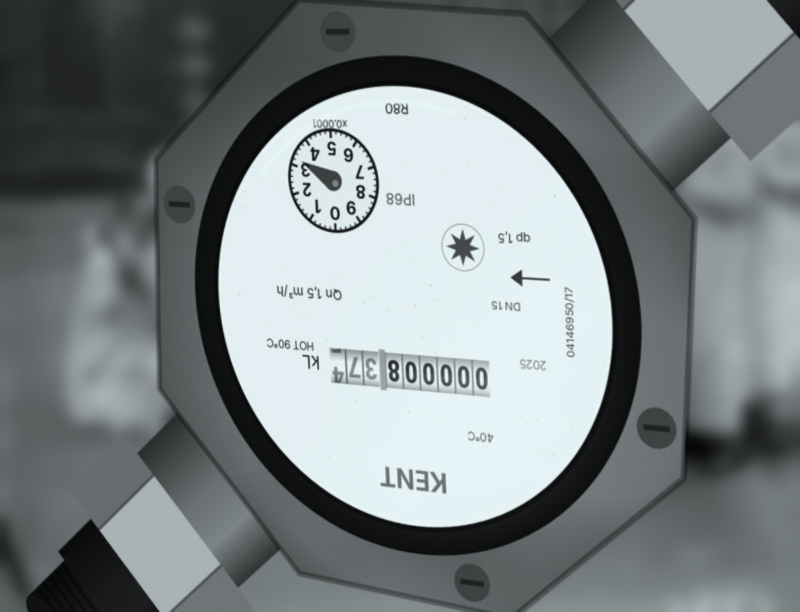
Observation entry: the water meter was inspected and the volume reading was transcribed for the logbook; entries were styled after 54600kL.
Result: 8.3743kL
